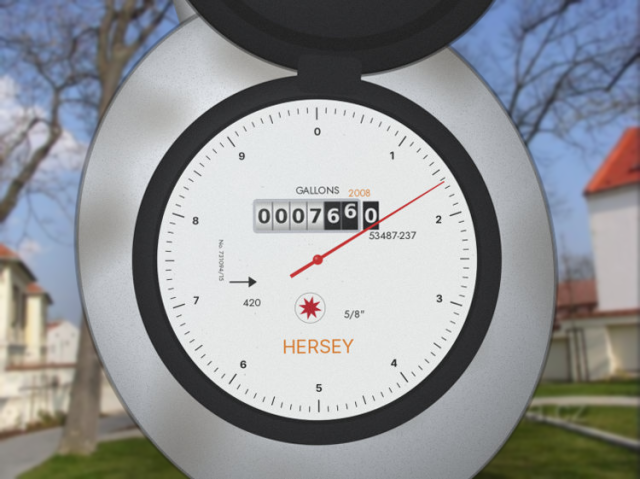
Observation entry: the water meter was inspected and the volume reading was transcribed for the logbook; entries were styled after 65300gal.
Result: 7661.6gal
